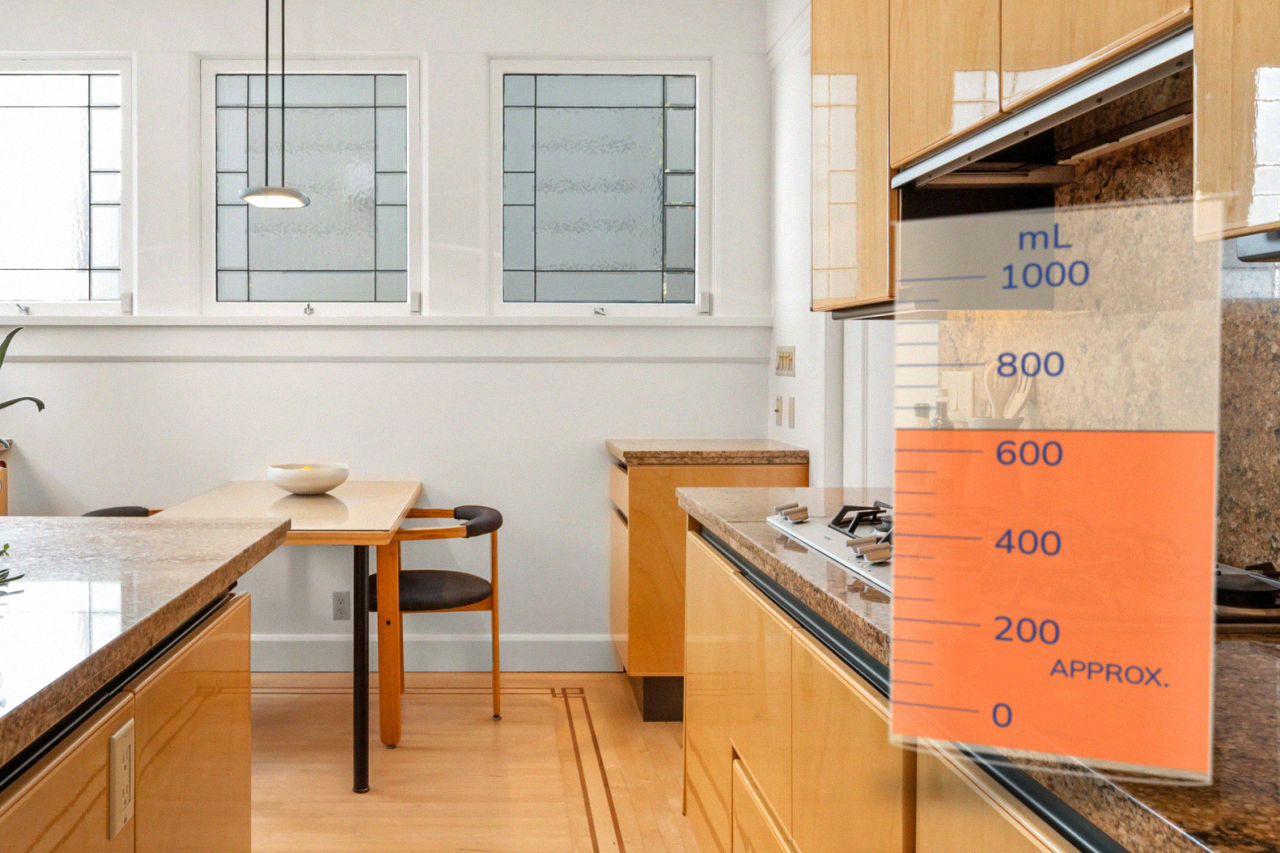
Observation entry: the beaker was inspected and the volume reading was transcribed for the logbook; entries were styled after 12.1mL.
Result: 650mL
